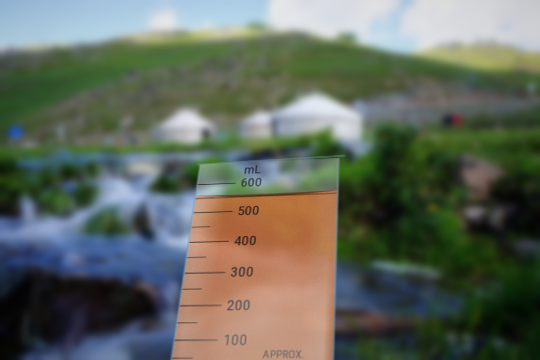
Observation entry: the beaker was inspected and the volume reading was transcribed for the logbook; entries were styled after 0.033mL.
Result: 550mL
